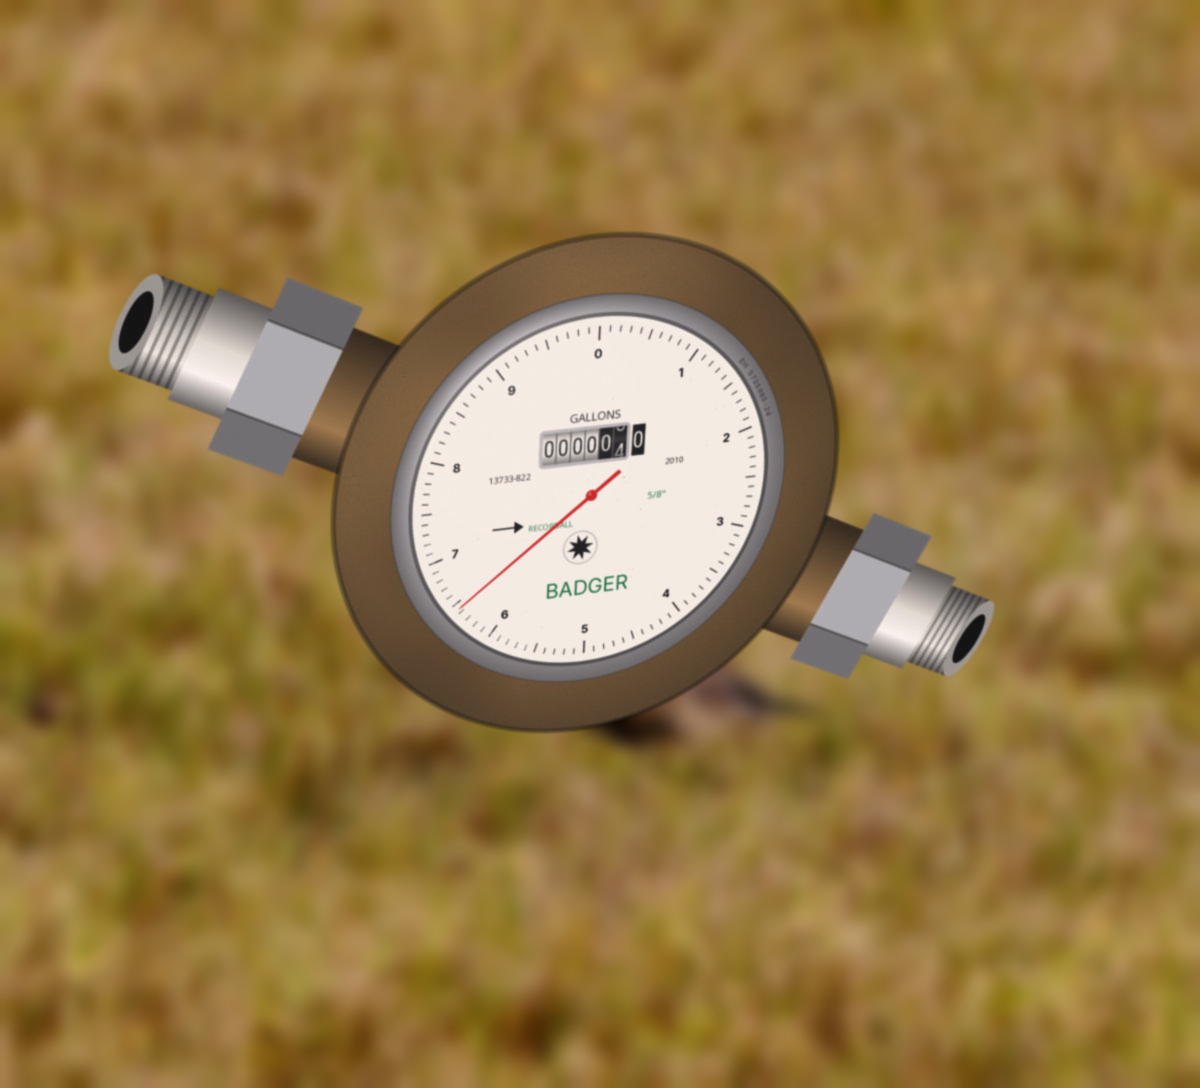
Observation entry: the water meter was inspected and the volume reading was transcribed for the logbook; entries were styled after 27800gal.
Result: 36.4gal
